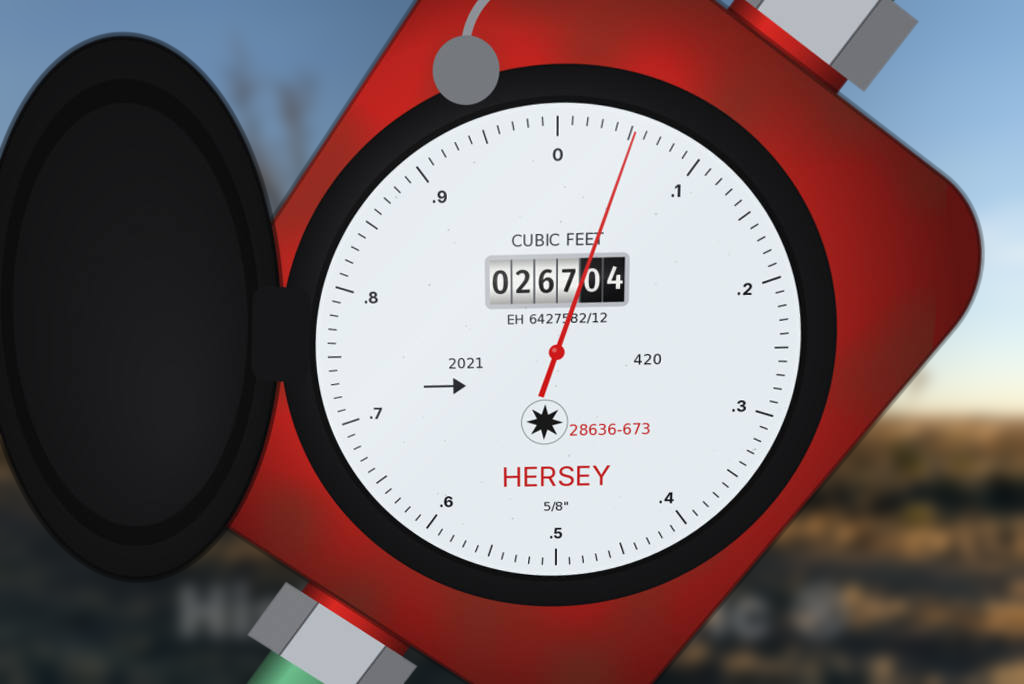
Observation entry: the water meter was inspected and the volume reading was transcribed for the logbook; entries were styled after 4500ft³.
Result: 26704.05ft³
